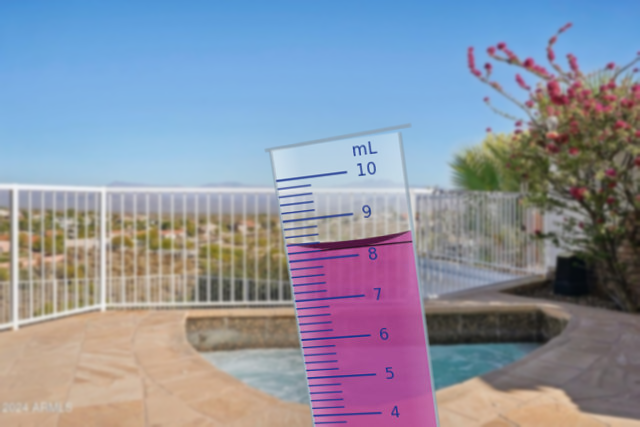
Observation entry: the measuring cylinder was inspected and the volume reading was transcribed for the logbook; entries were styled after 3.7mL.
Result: 8.2mL
